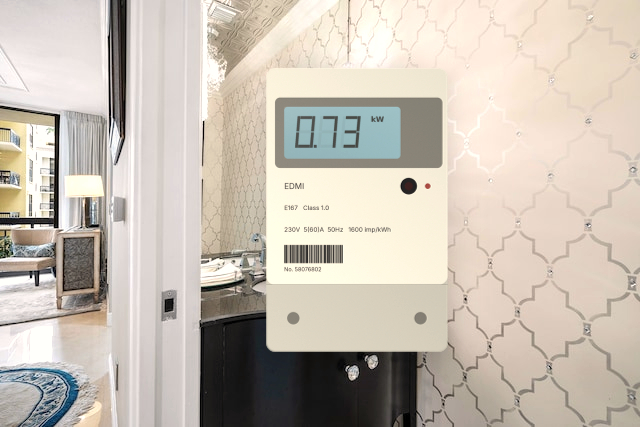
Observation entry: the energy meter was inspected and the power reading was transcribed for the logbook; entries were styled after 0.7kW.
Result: 0.73kW
